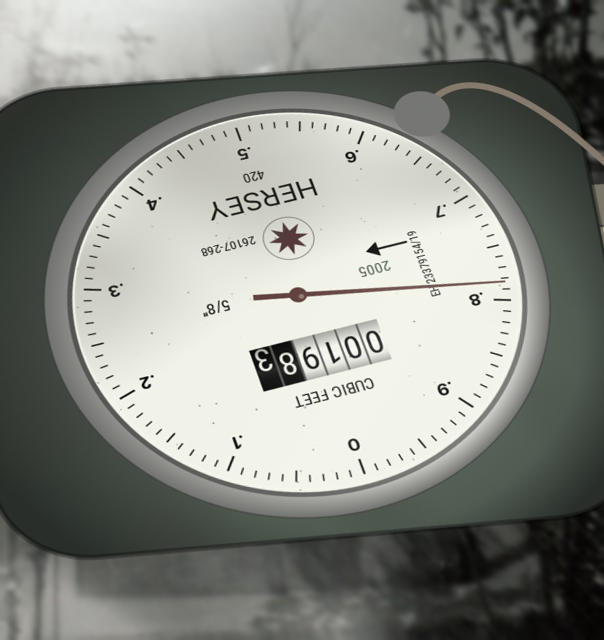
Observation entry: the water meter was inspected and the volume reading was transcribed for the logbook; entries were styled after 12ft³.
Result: 1982.78ft³
